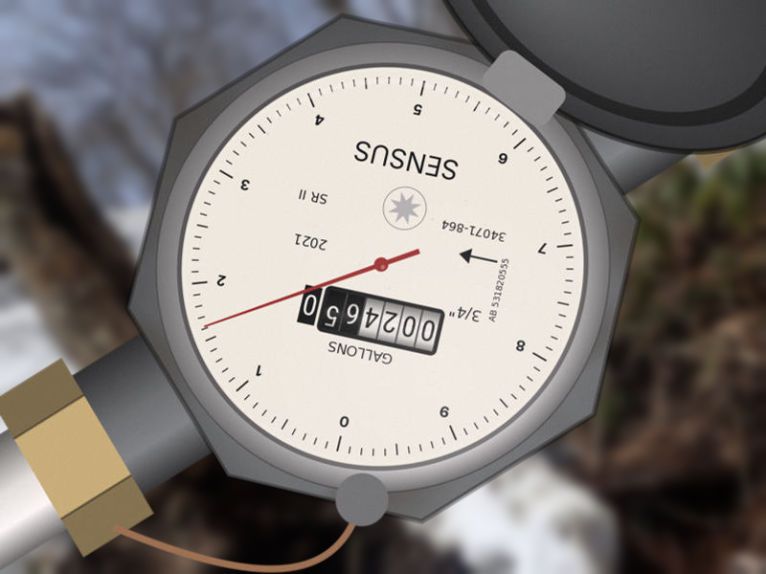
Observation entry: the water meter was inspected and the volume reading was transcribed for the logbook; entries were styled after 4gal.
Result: 24651.6gal
